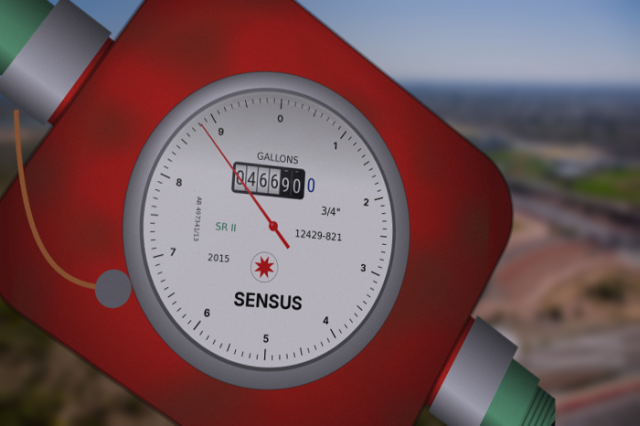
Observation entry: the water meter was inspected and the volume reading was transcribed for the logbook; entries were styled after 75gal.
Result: 466898.8gal
